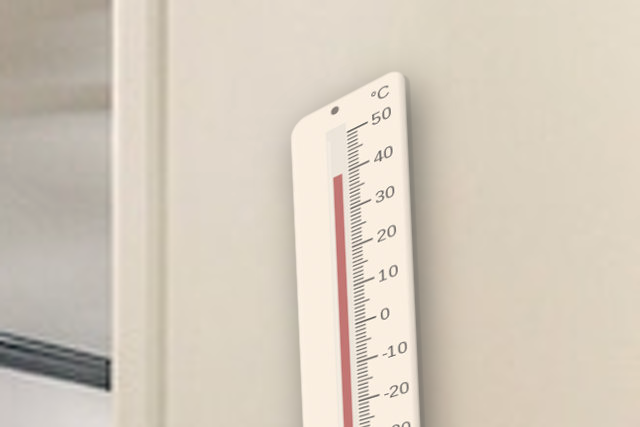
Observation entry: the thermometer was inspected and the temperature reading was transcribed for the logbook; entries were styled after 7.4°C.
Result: 40°C
